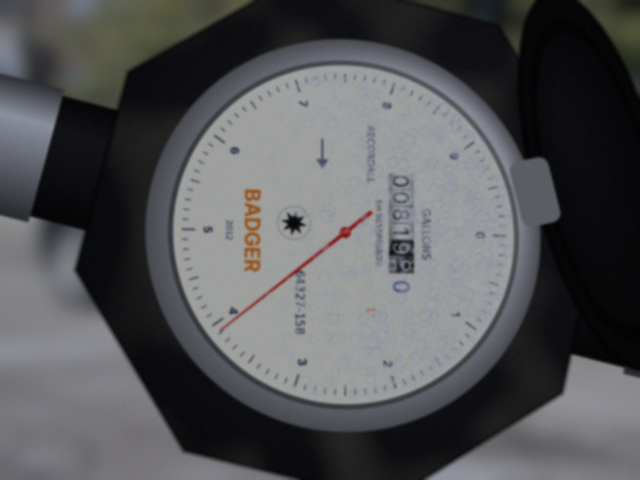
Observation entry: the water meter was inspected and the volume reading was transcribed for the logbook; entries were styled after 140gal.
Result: 81983.9gal
